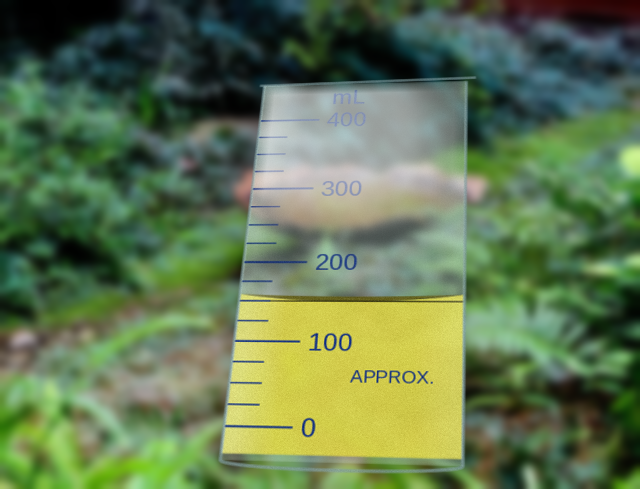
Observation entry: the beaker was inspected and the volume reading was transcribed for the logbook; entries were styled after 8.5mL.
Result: 150mL
